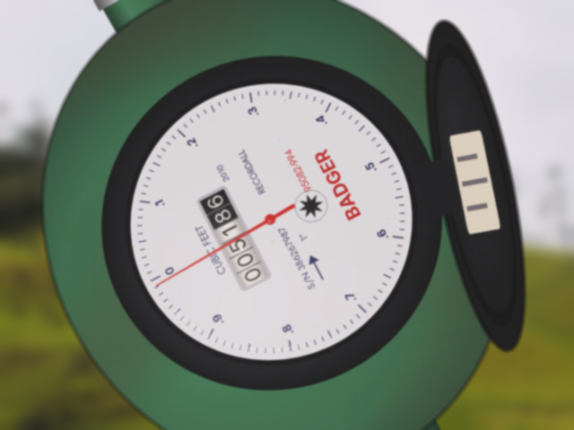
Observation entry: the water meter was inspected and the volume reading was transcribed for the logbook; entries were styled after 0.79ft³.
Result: 5185.99ft³
